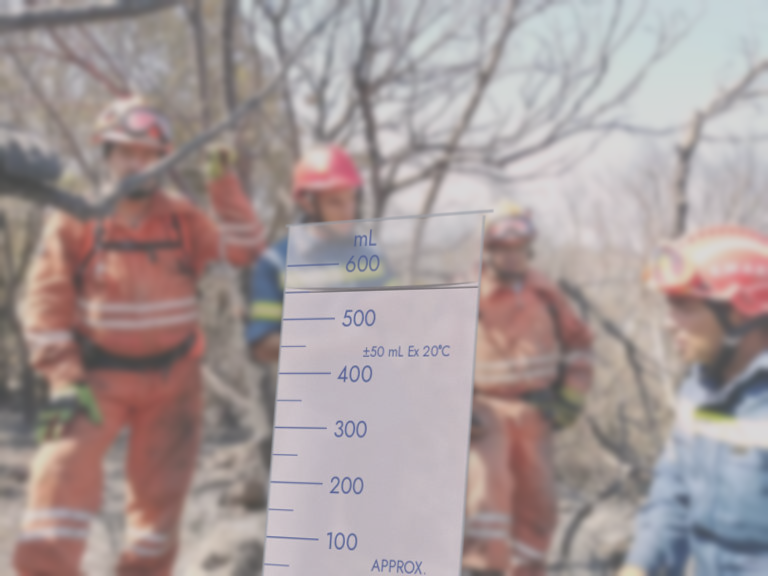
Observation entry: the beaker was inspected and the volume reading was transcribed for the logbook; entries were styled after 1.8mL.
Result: 550mL
